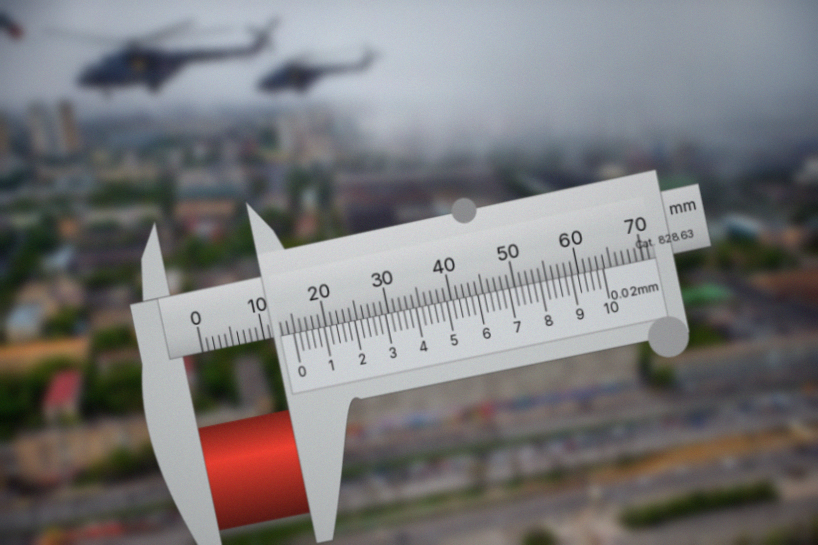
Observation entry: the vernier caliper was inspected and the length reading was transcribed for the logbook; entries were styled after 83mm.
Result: 14.8mm
